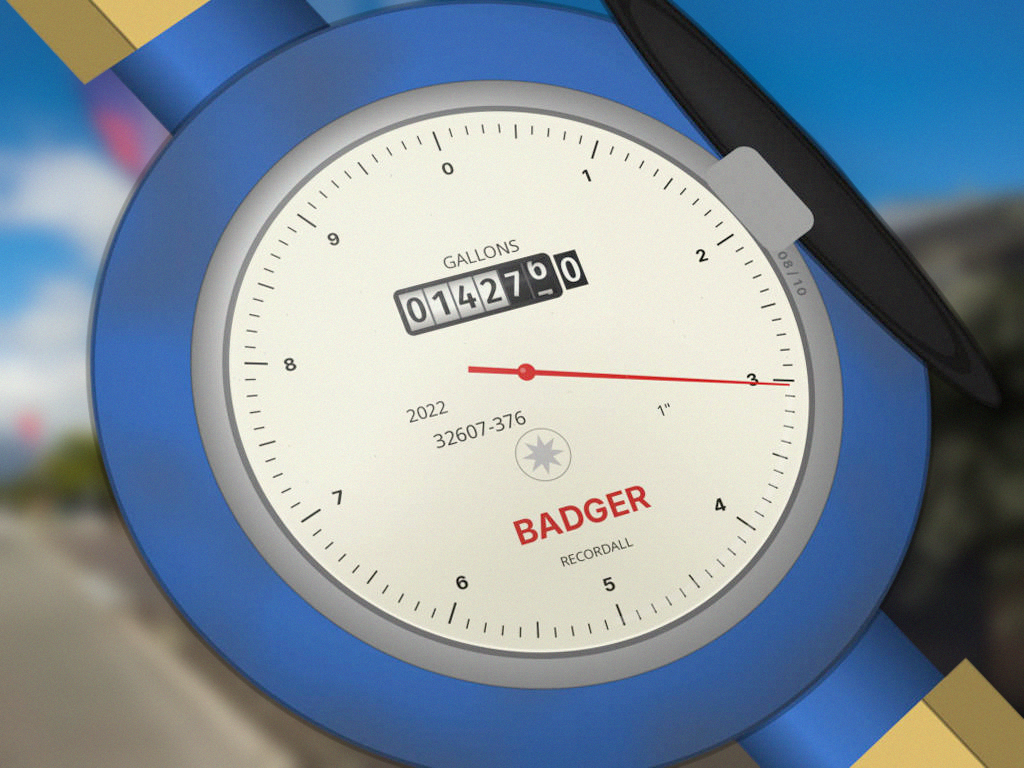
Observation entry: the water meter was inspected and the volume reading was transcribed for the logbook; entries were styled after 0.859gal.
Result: 142763.0gal
